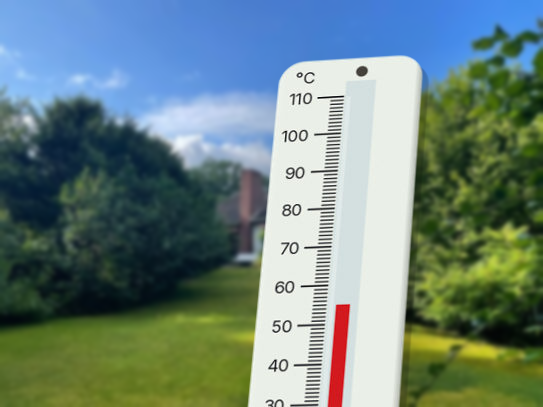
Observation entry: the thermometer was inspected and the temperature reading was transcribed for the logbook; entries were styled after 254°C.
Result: 55°C
